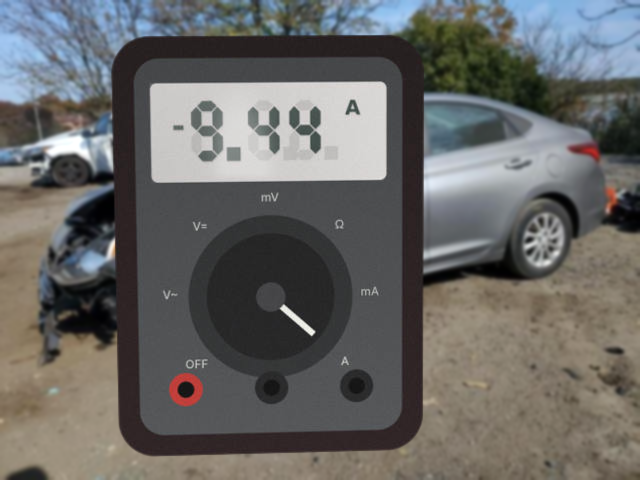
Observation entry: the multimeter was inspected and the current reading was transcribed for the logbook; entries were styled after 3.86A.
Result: -9.44A
